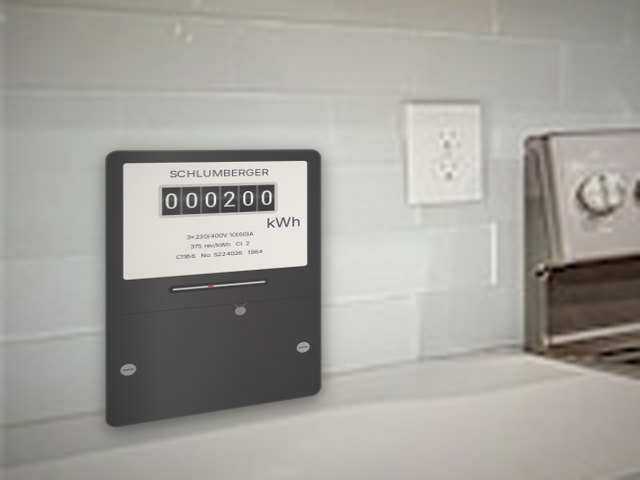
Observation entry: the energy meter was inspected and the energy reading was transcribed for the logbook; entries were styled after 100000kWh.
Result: 200kWh
